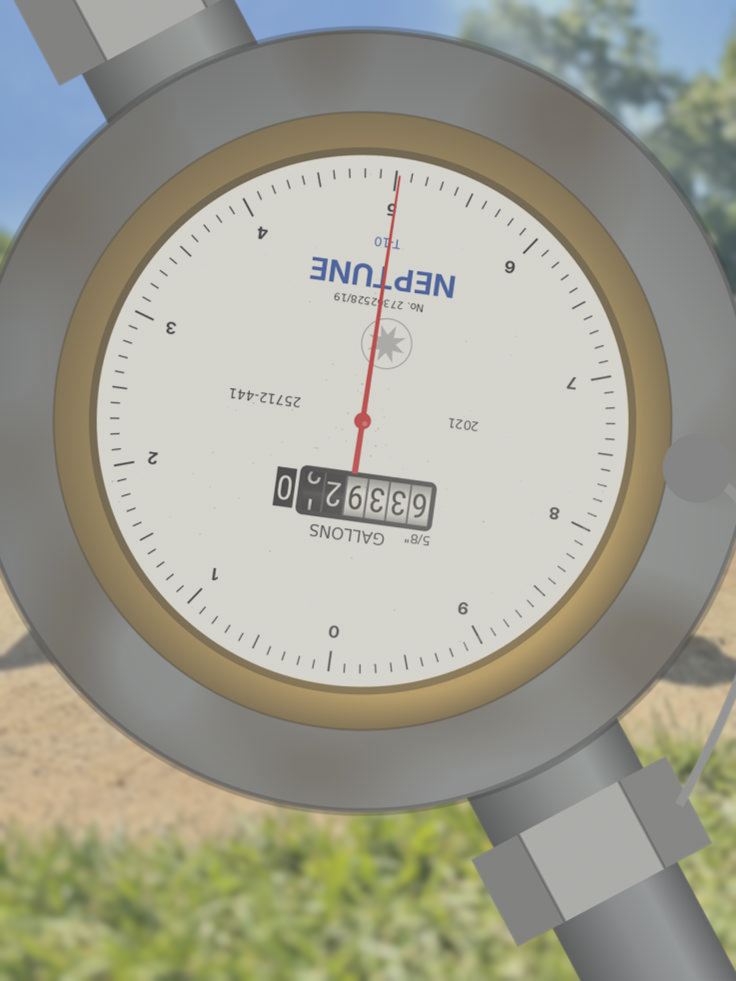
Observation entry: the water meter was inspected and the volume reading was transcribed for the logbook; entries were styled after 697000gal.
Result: 6339215.0gal
